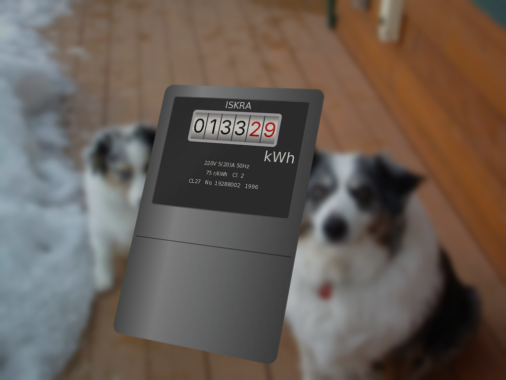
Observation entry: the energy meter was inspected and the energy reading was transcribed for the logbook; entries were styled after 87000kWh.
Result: 133.29kWh
